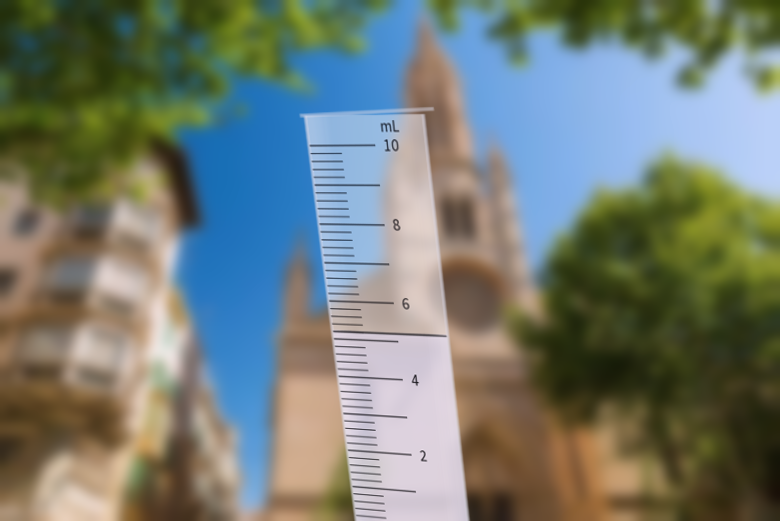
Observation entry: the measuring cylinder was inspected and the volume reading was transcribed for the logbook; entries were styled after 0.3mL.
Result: 5.2mL
